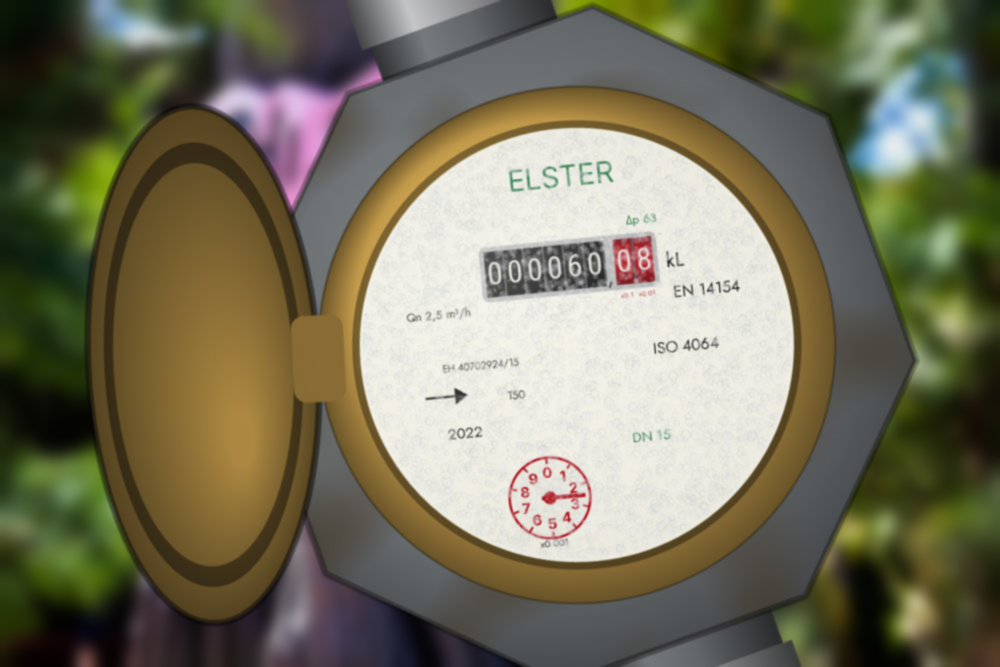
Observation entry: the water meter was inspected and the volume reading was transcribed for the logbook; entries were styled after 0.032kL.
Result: 60.082kL
